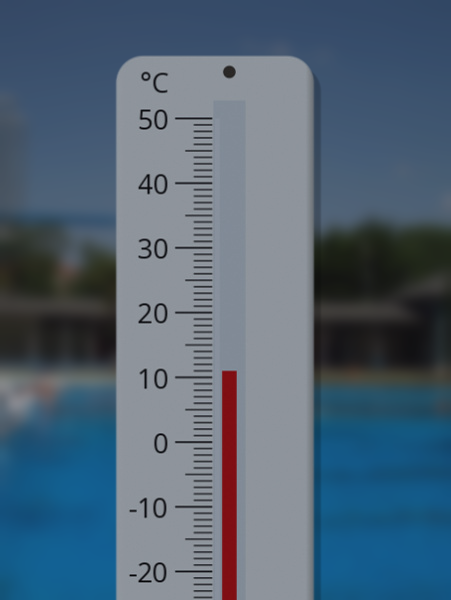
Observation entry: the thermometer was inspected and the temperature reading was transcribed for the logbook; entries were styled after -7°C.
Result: 11°C
